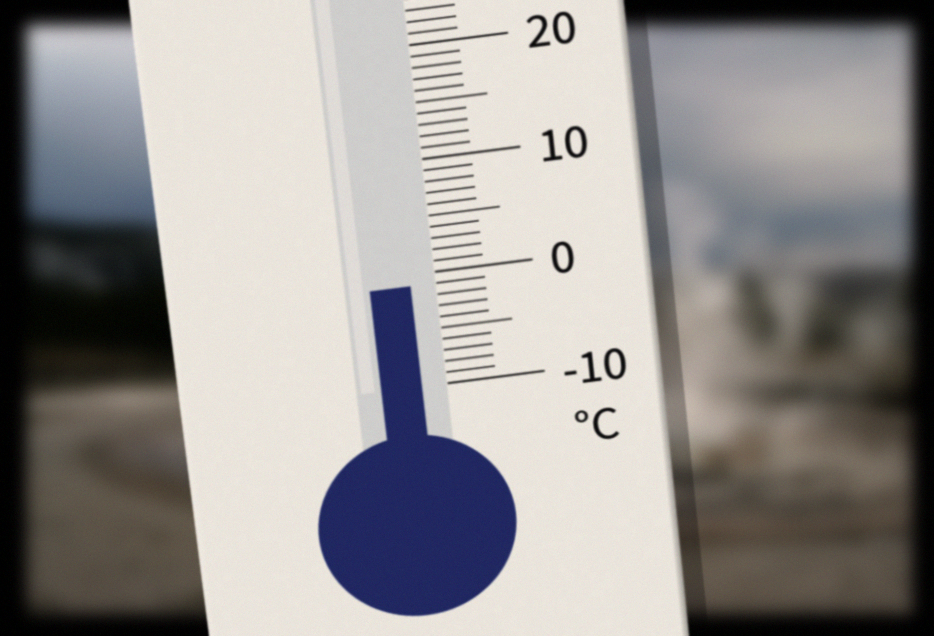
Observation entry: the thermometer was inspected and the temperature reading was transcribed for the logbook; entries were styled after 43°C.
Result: -1°C
